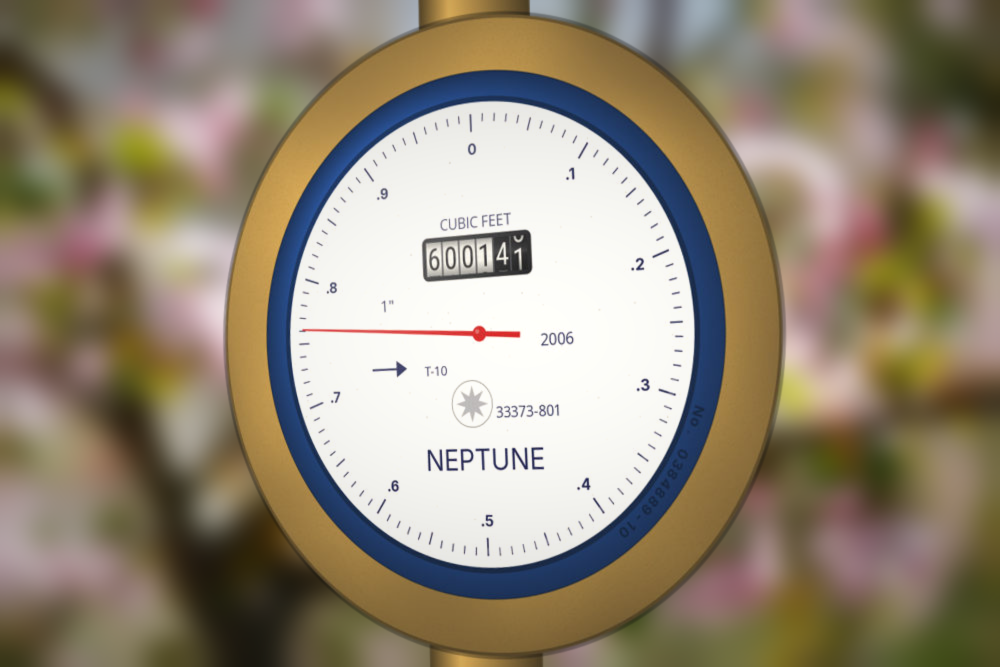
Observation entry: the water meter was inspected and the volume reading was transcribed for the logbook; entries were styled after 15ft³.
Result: 600140.76ft³
